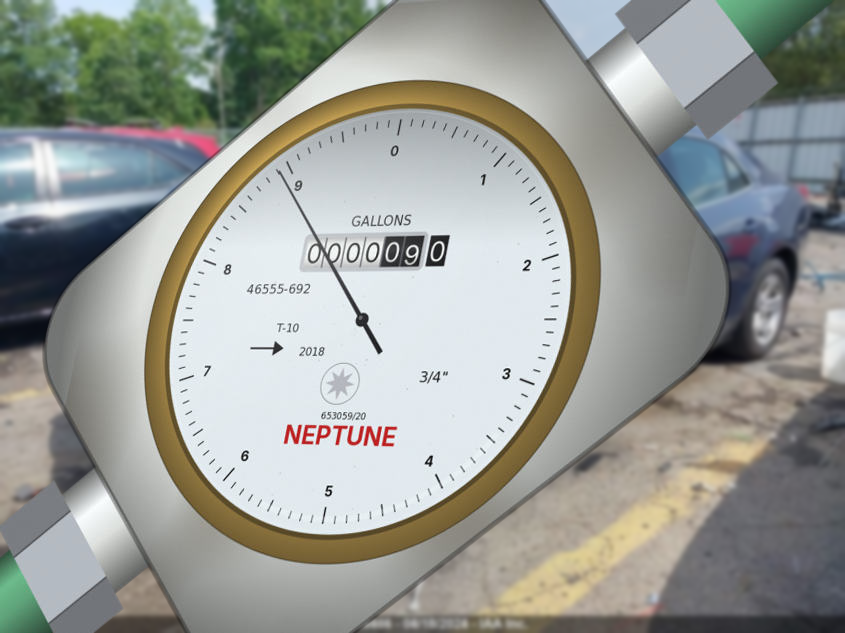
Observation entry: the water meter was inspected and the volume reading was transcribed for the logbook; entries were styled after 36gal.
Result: 88.9gal
